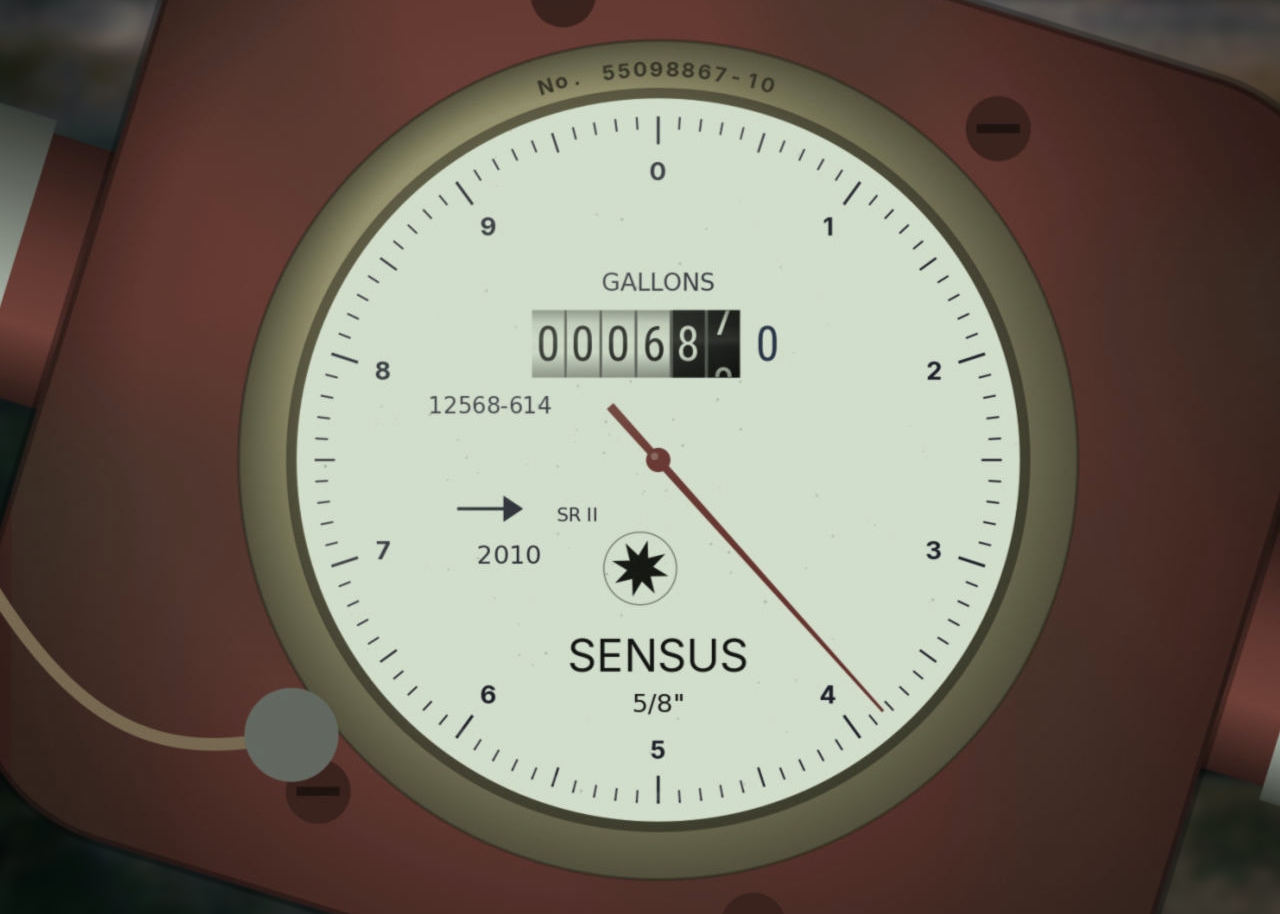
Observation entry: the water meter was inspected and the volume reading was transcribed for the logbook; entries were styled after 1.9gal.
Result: 6873.8gal
